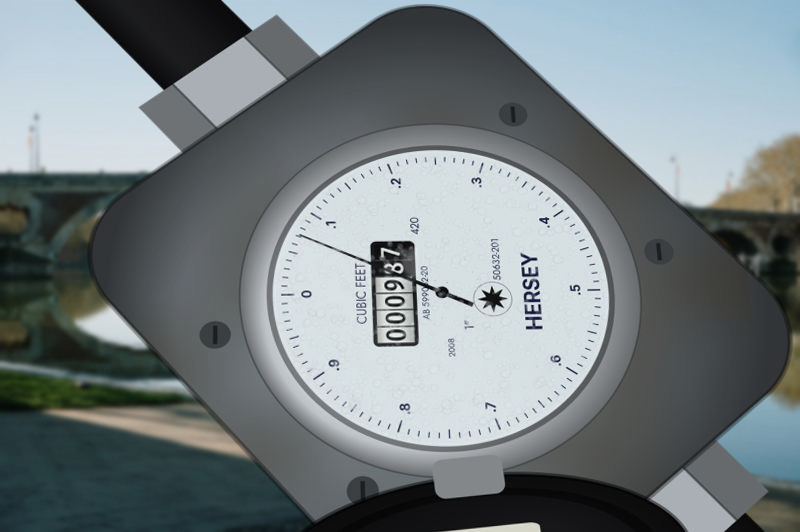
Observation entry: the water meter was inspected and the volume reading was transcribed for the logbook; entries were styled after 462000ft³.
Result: 987.07ft³
